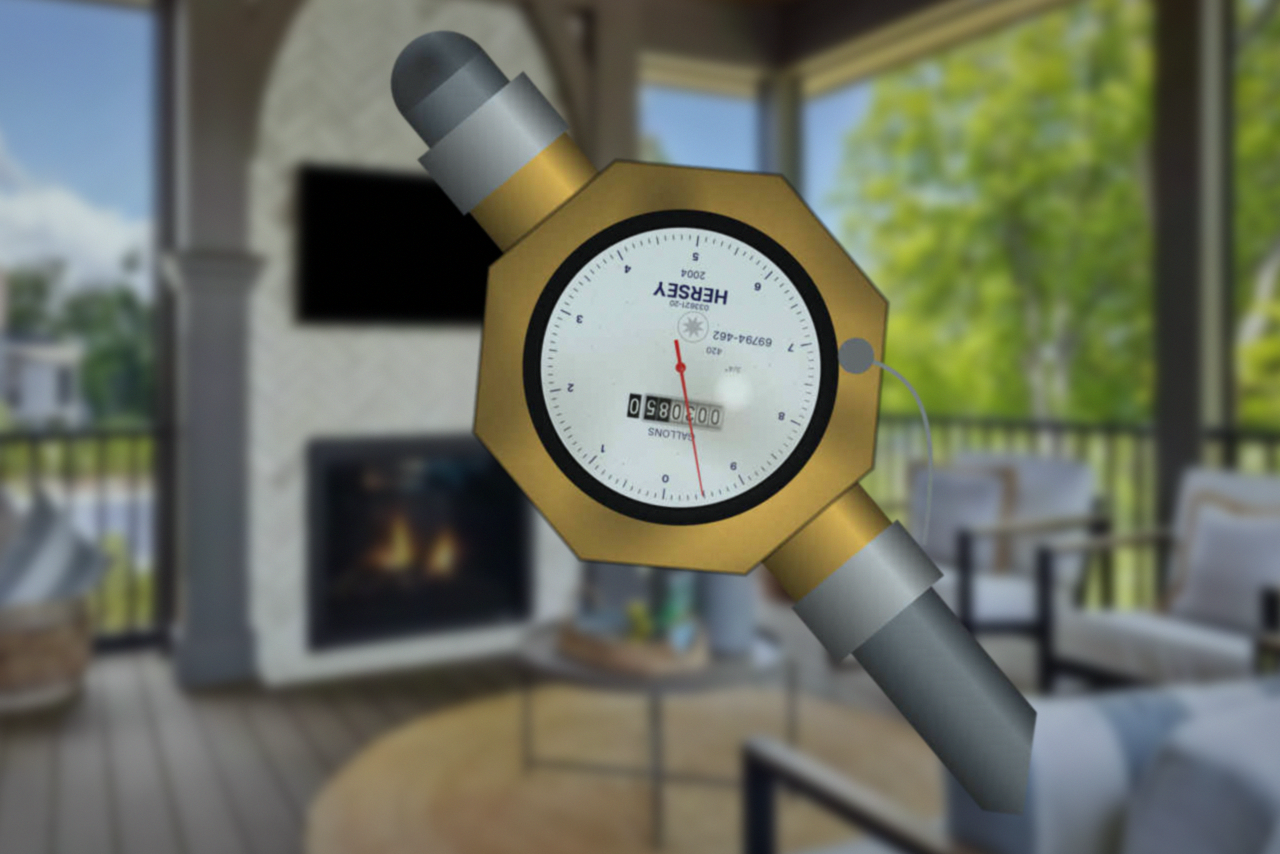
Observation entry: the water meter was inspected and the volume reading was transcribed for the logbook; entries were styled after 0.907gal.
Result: 30849.5gal
